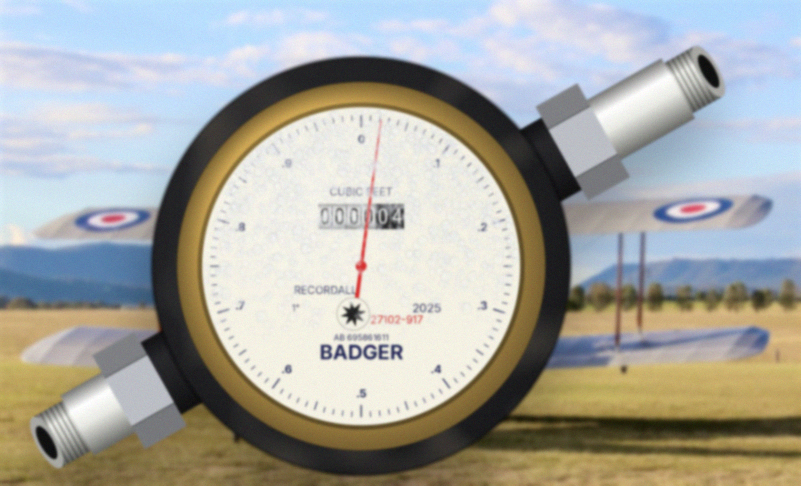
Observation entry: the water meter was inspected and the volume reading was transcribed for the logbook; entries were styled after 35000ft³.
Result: 4.02ft³
